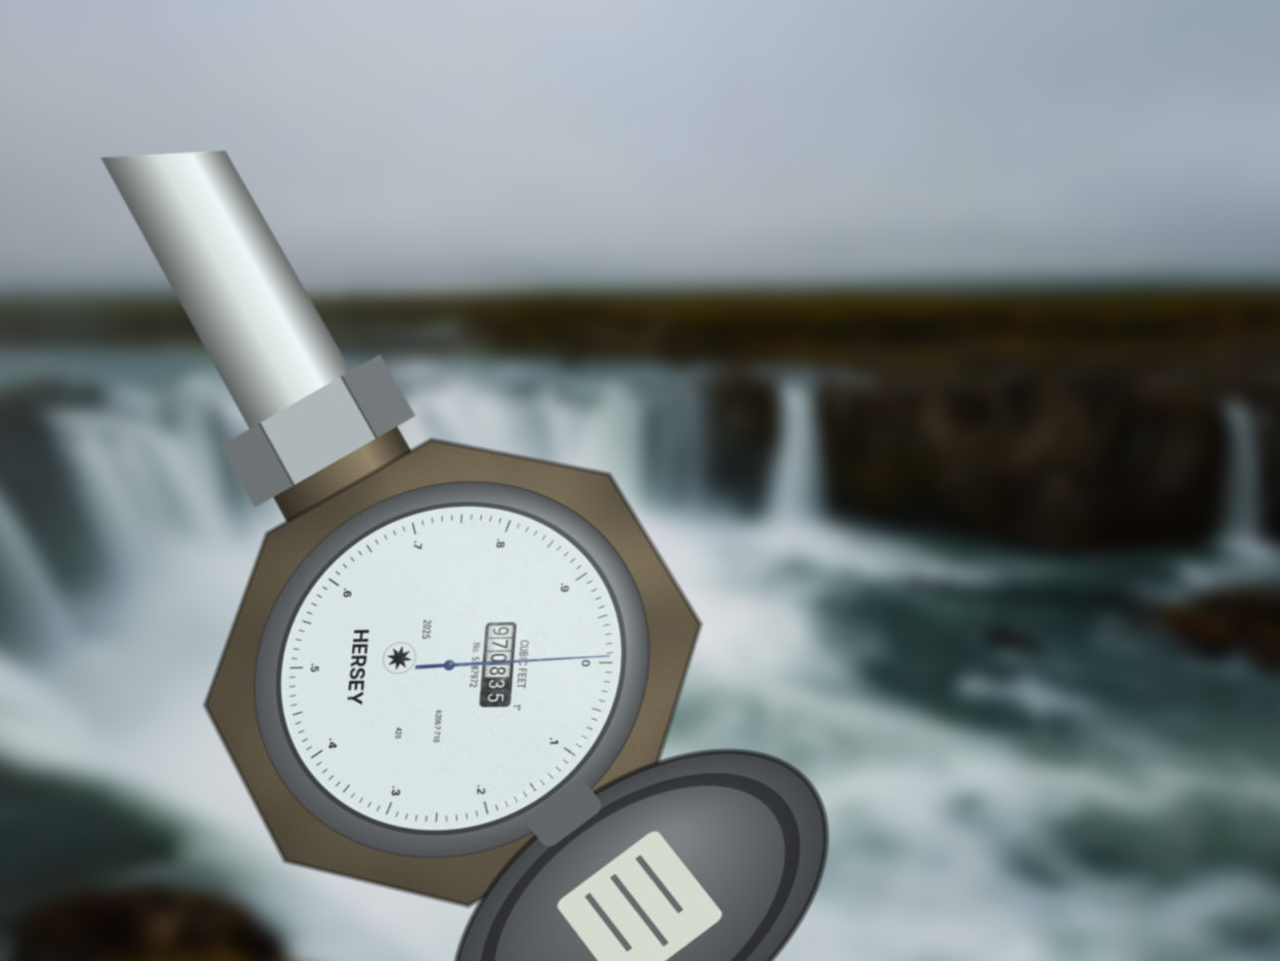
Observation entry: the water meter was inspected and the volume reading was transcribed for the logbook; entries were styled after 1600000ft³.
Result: 970834.99ft³
